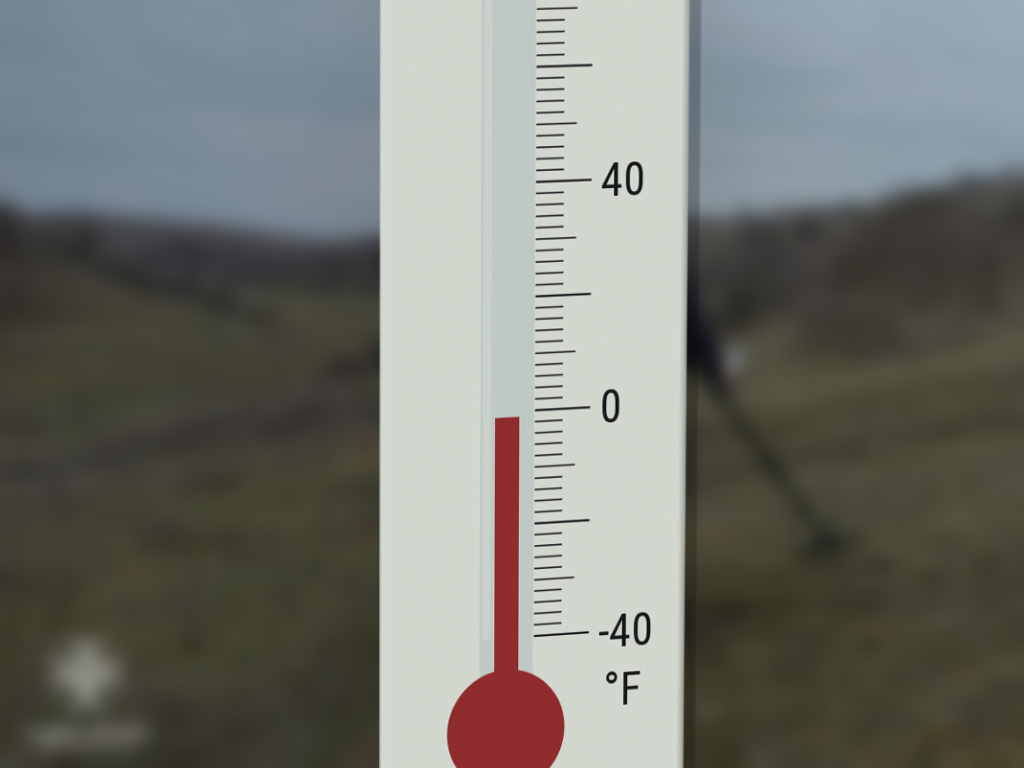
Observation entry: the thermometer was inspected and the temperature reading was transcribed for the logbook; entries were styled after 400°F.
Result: -1°F
